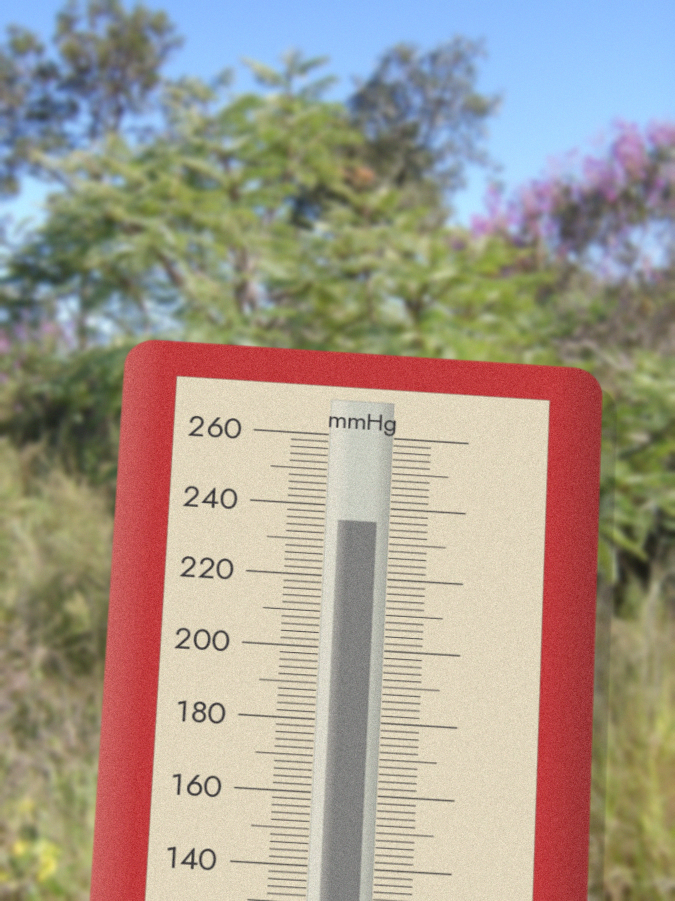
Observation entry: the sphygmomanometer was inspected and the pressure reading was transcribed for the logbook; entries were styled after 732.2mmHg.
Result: 236mmHg
